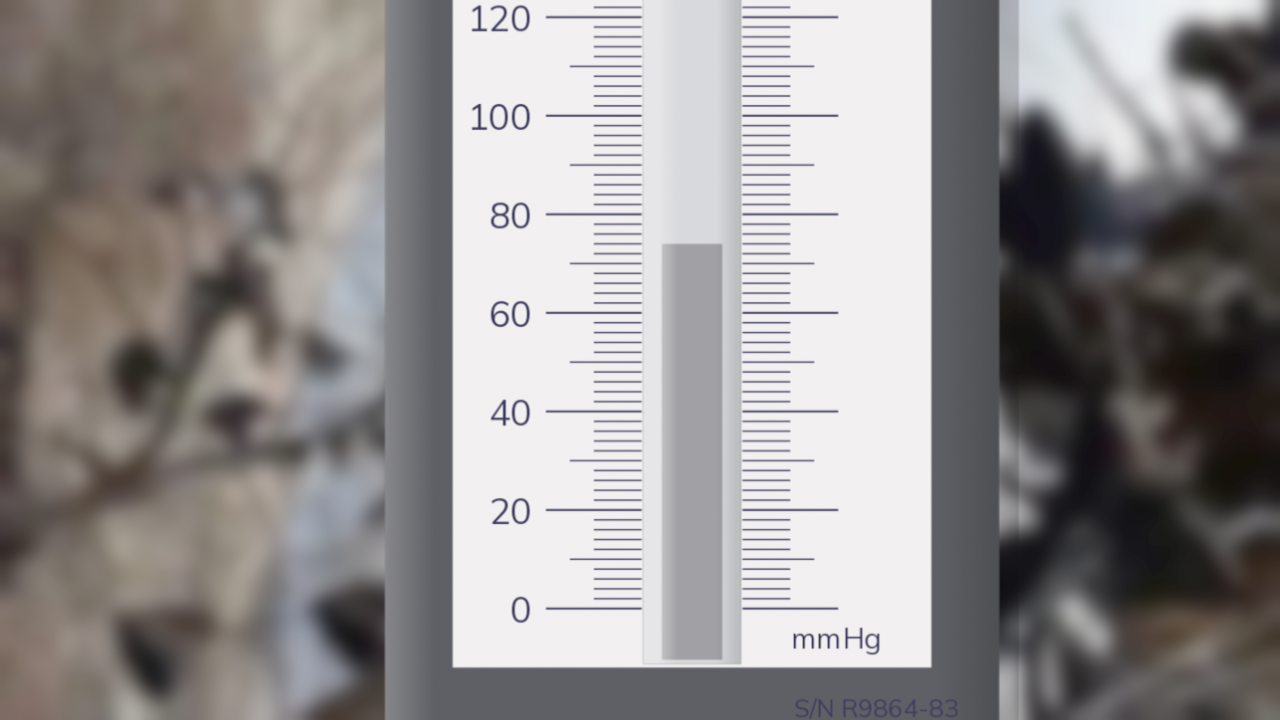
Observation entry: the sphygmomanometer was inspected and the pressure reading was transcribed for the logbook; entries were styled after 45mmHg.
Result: 74mmHg
